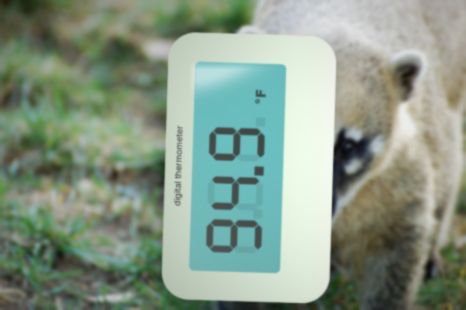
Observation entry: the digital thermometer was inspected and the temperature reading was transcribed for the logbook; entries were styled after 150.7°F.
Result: 94.9°F
